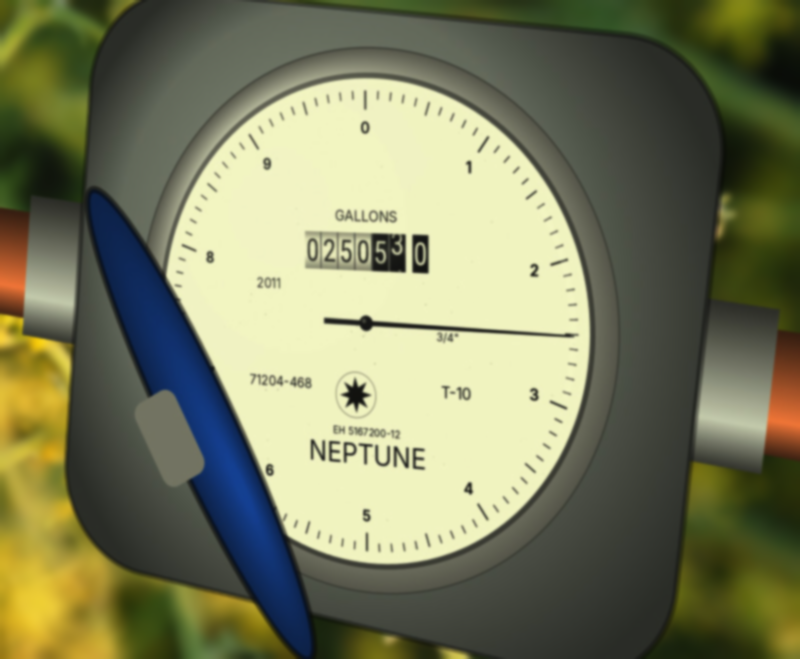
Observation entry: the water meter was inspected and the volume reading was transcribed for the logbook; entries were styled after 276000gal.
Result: 250532.5gal
